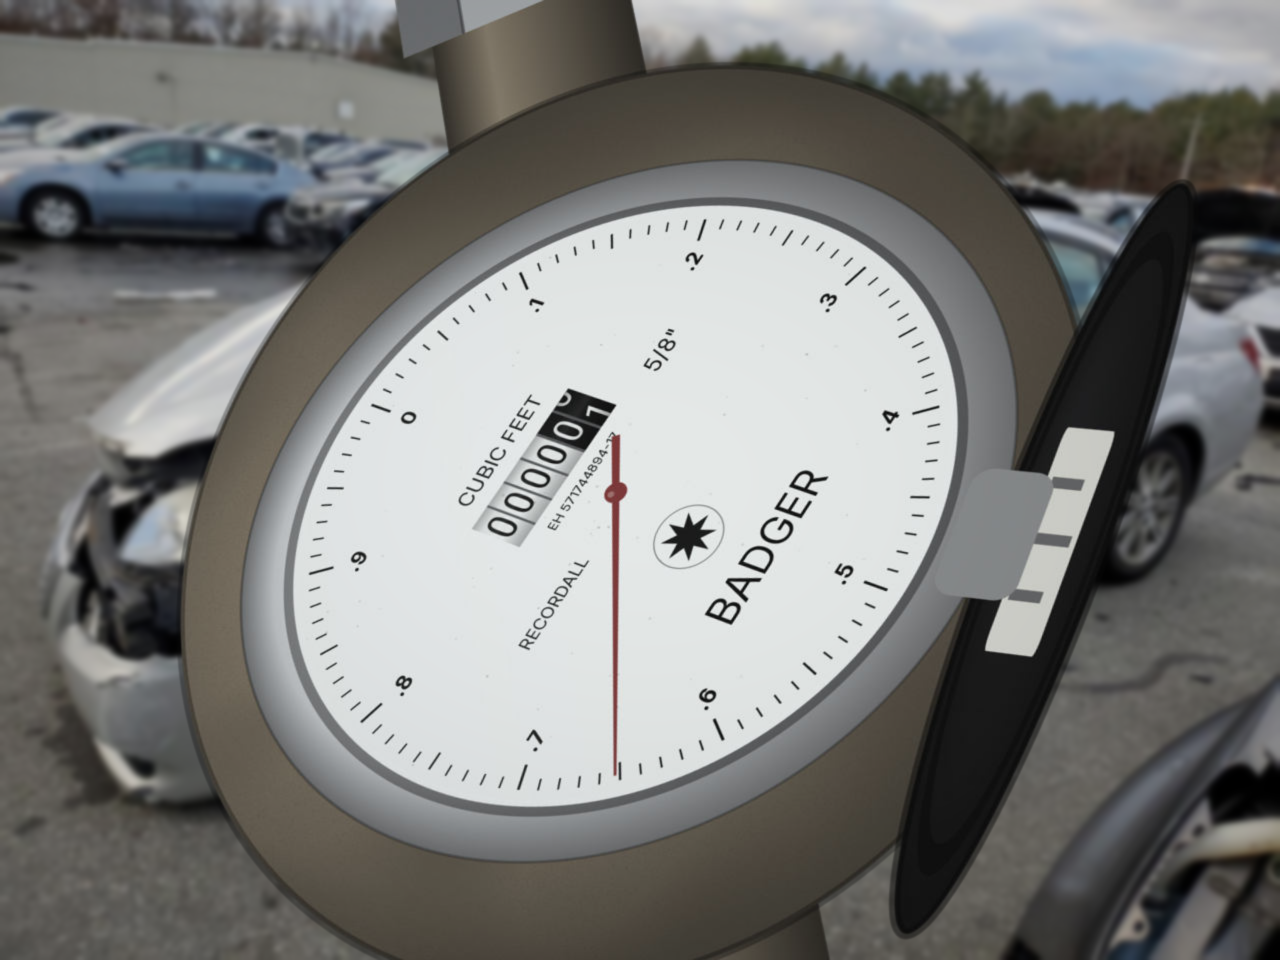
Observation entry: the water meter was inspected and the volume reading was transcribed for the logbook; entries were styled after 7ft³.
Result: 0.65ft³
